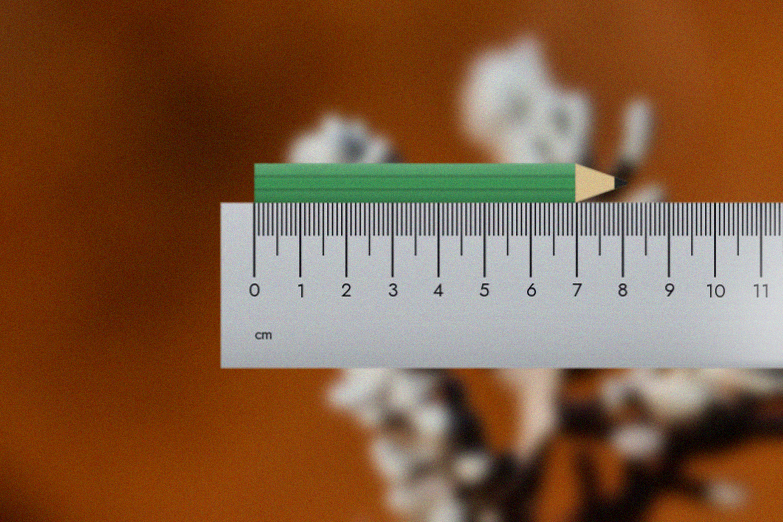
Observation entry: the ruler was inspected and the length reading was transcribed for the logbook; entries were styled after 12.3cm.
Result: 8.1cm
